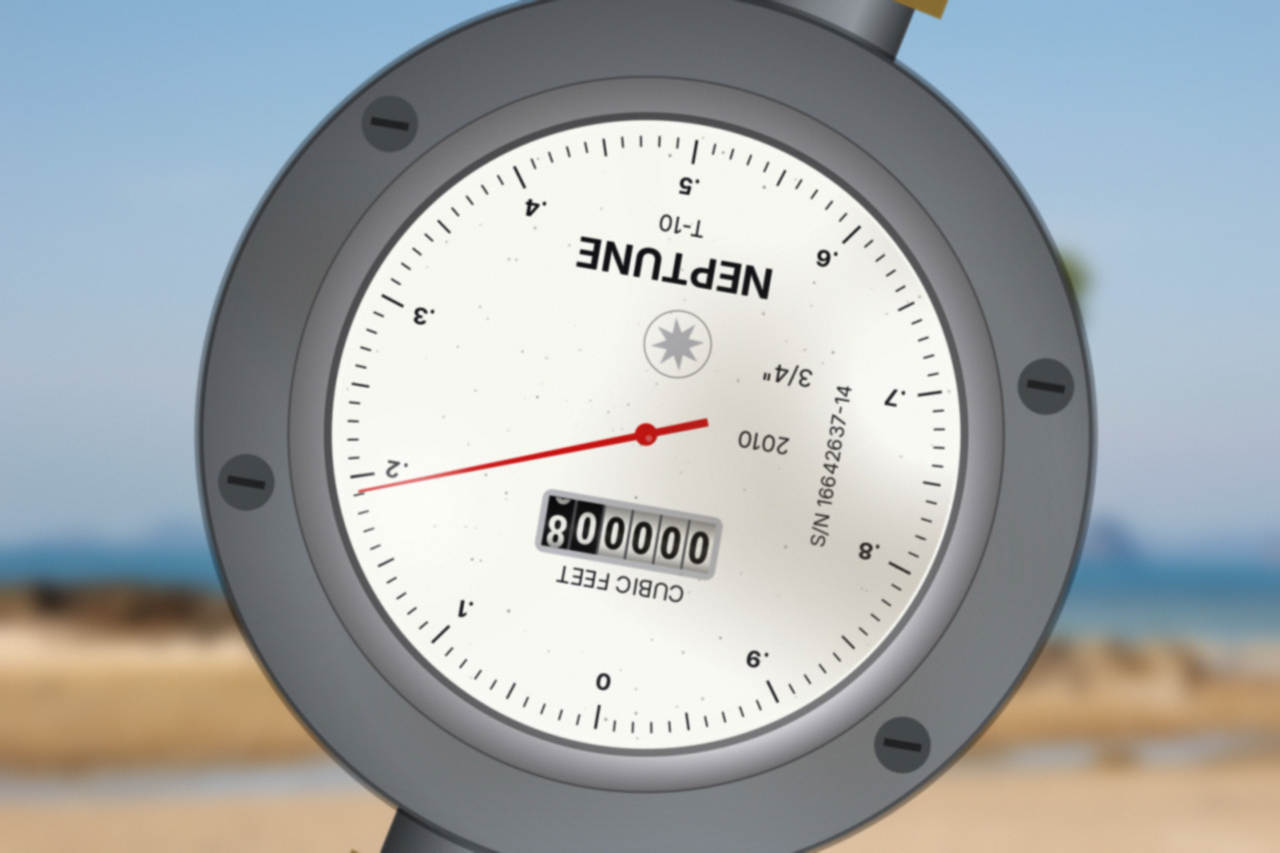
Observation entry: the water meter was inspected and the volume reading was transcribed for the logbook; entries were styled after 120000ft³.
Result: 8.19ft³
